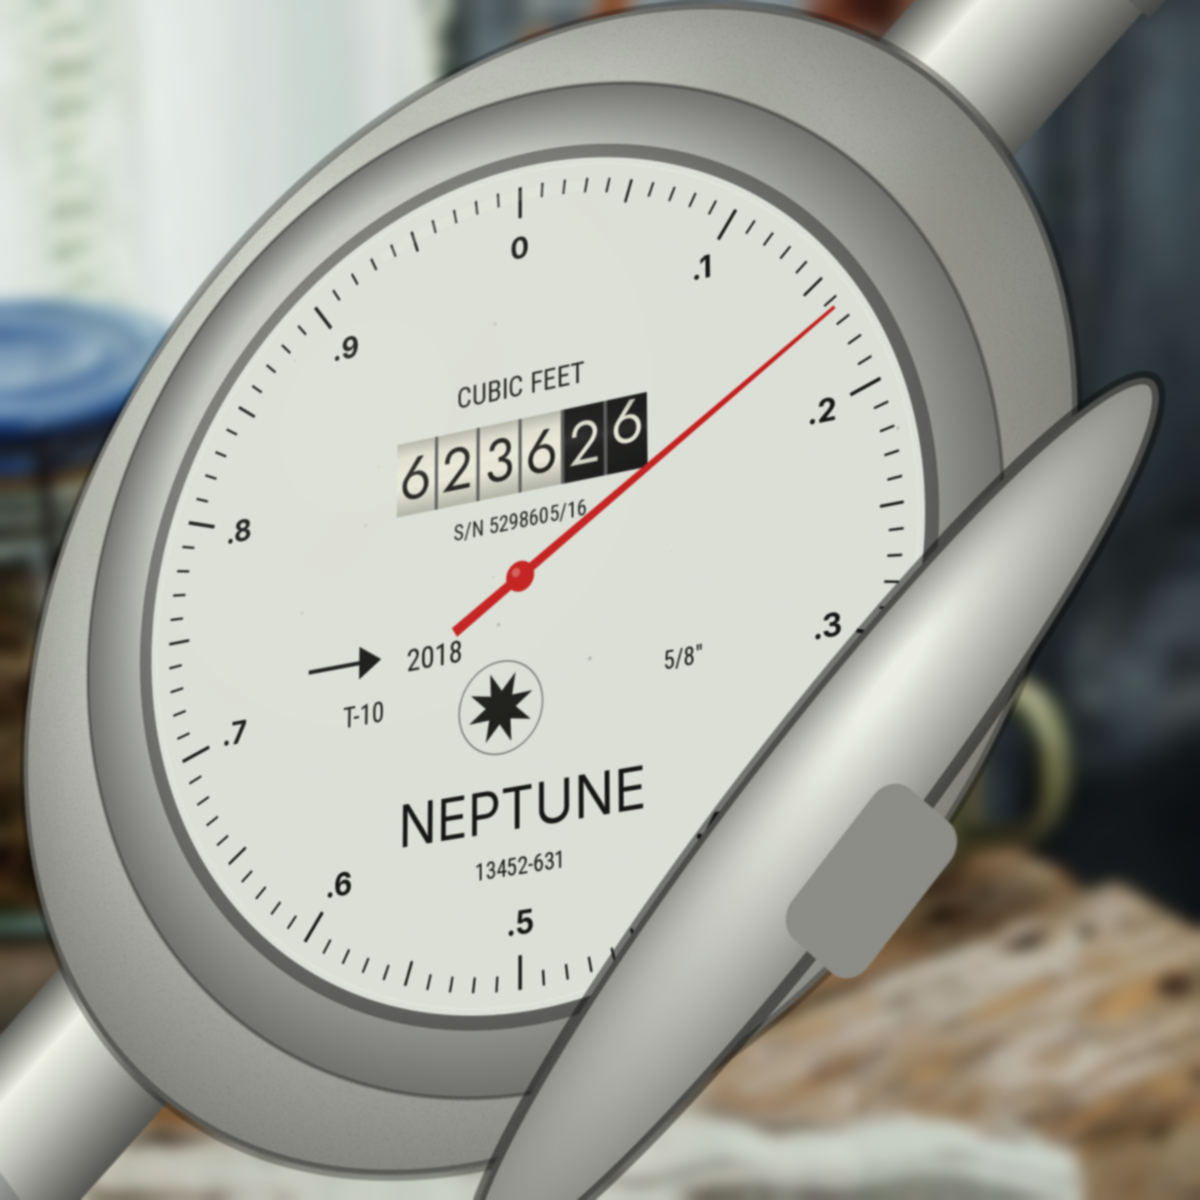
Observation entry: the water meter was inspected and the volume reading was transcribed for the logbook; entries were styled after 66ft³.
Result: 623626.16ft³
